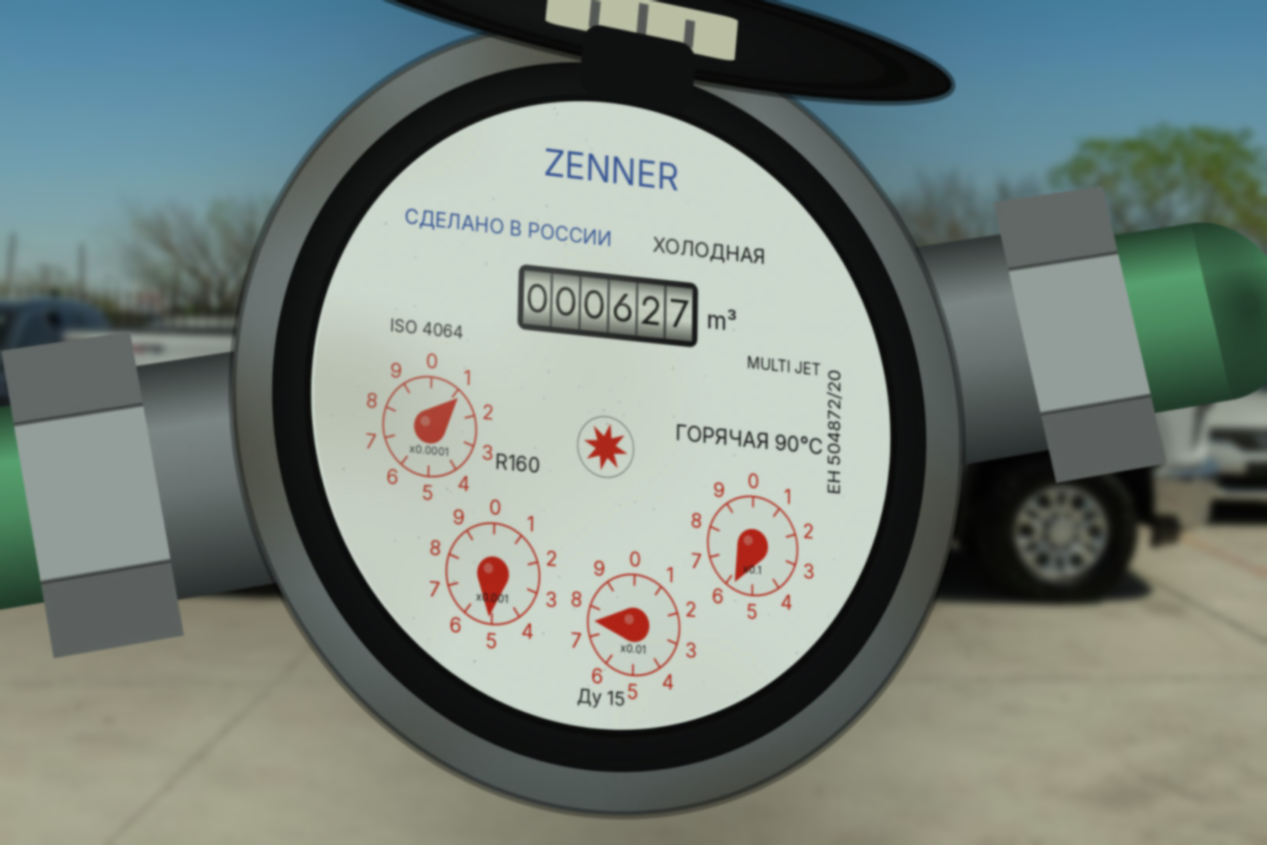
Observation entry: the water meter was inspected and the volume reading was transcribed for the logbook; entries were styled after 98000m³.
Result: 627.5751m³
